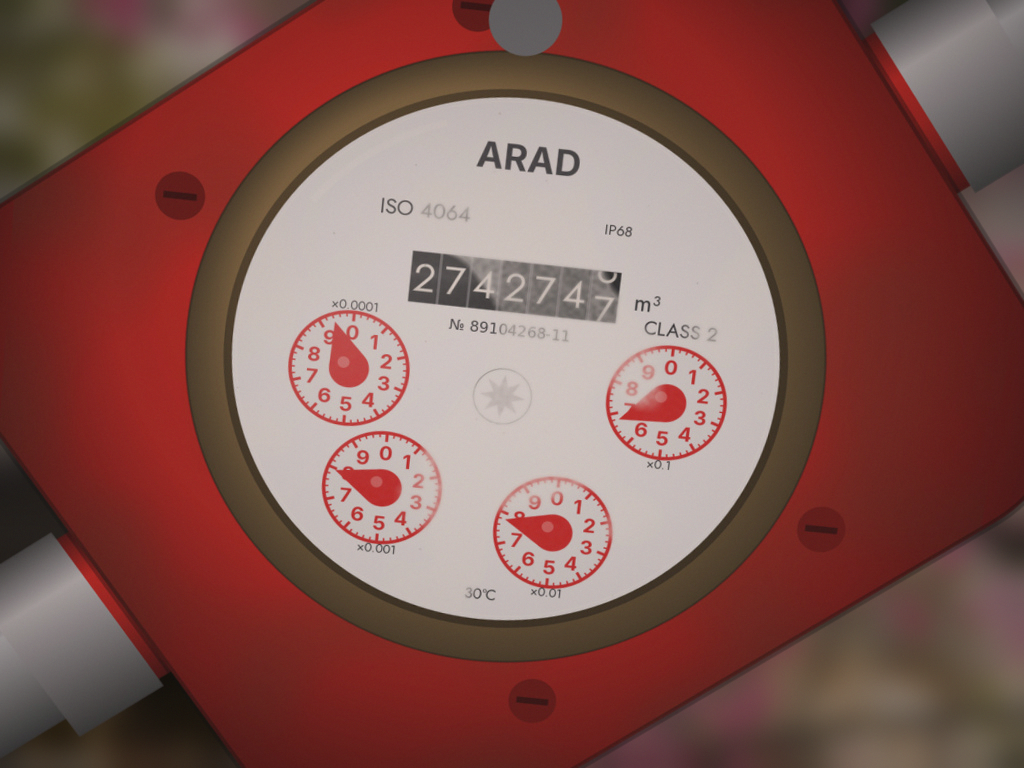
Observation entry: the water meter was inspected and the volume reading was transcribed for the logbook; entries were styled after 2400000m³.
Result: 2742746.6779m³
